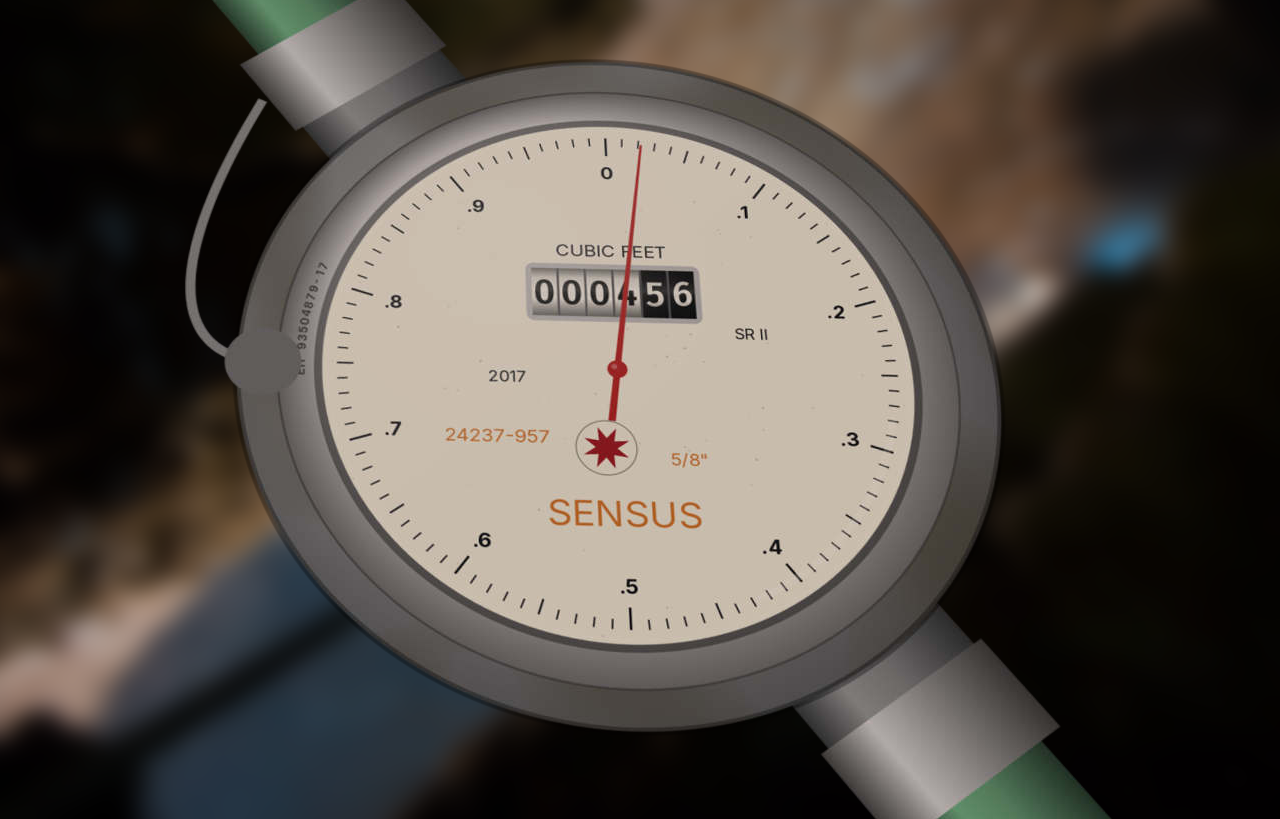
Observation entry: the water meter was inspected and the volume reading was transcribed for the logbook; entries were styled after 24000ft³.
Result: 456.02ft³
